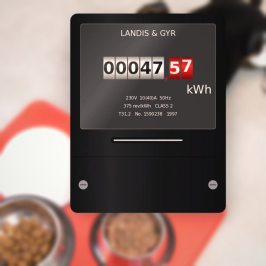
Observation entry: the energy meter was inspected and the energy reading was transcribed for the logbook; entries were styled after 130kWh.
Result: 47.57kWh
